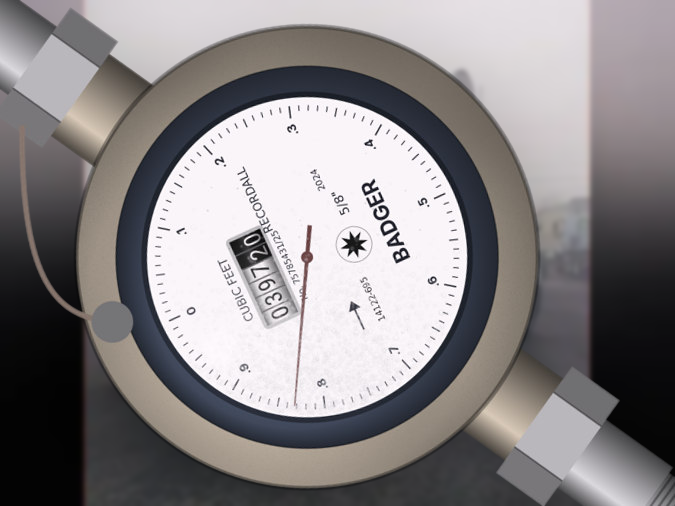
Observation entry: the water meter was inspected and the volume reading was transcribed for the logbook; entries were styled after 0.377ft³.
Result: 39719.83ft³
